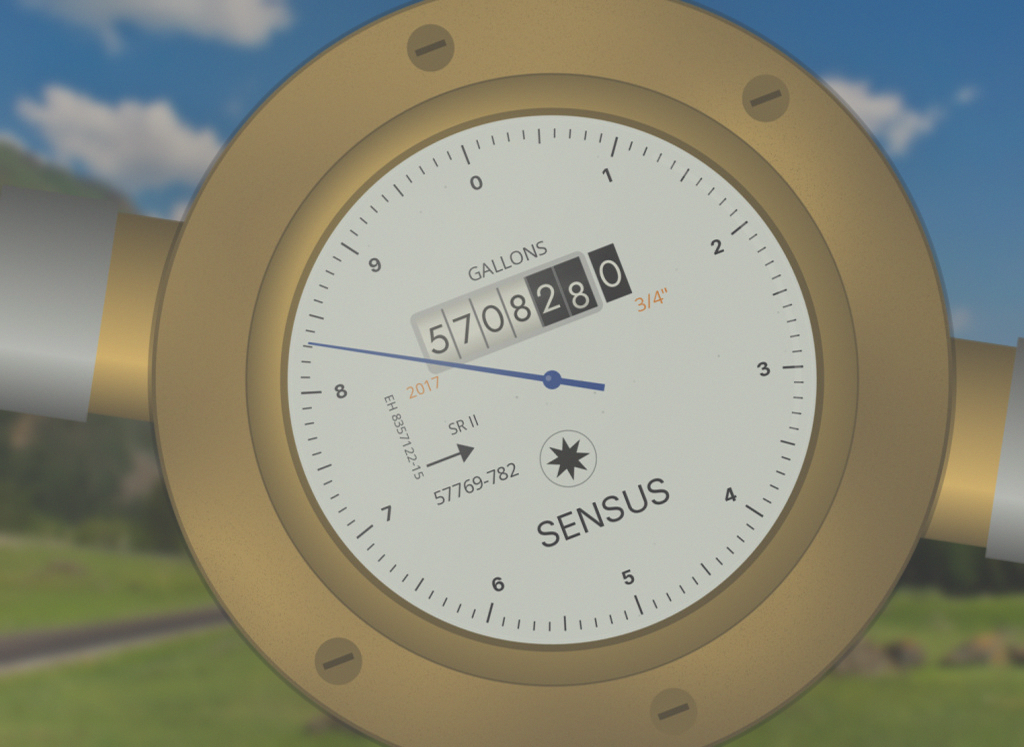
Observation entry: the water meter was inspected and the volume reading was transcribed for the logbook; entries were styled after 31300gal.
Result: 5708278.3gal
